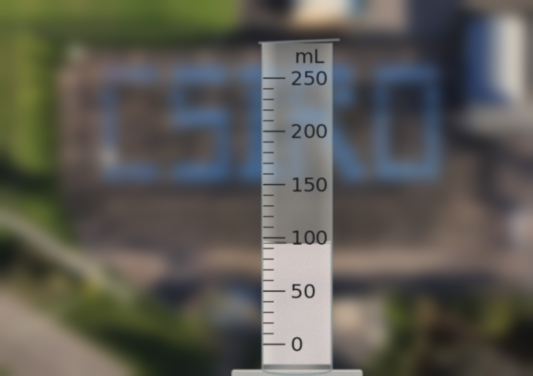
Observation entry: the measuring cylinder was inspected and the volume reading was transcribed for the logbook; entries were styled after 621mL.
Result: 95mL
